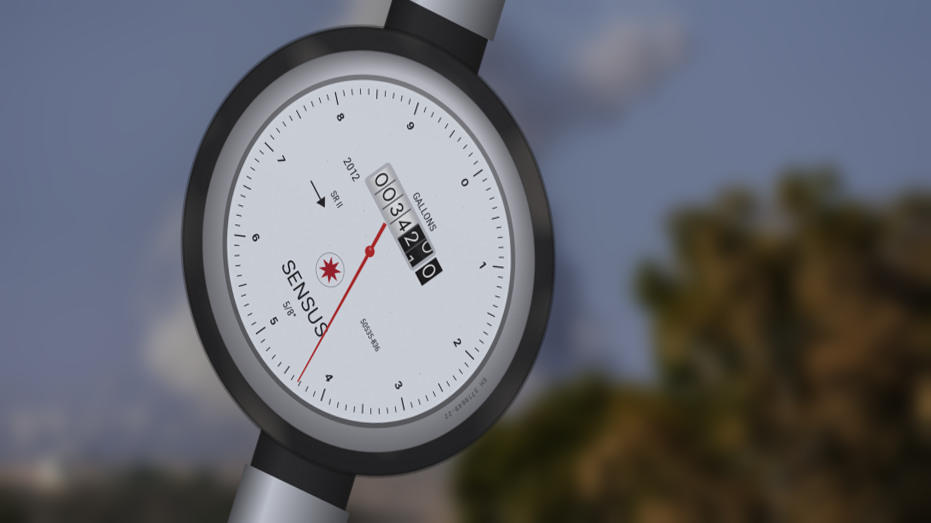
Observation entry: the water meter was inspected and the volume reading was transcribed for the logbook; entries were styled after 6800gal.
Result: 34204.3gal
